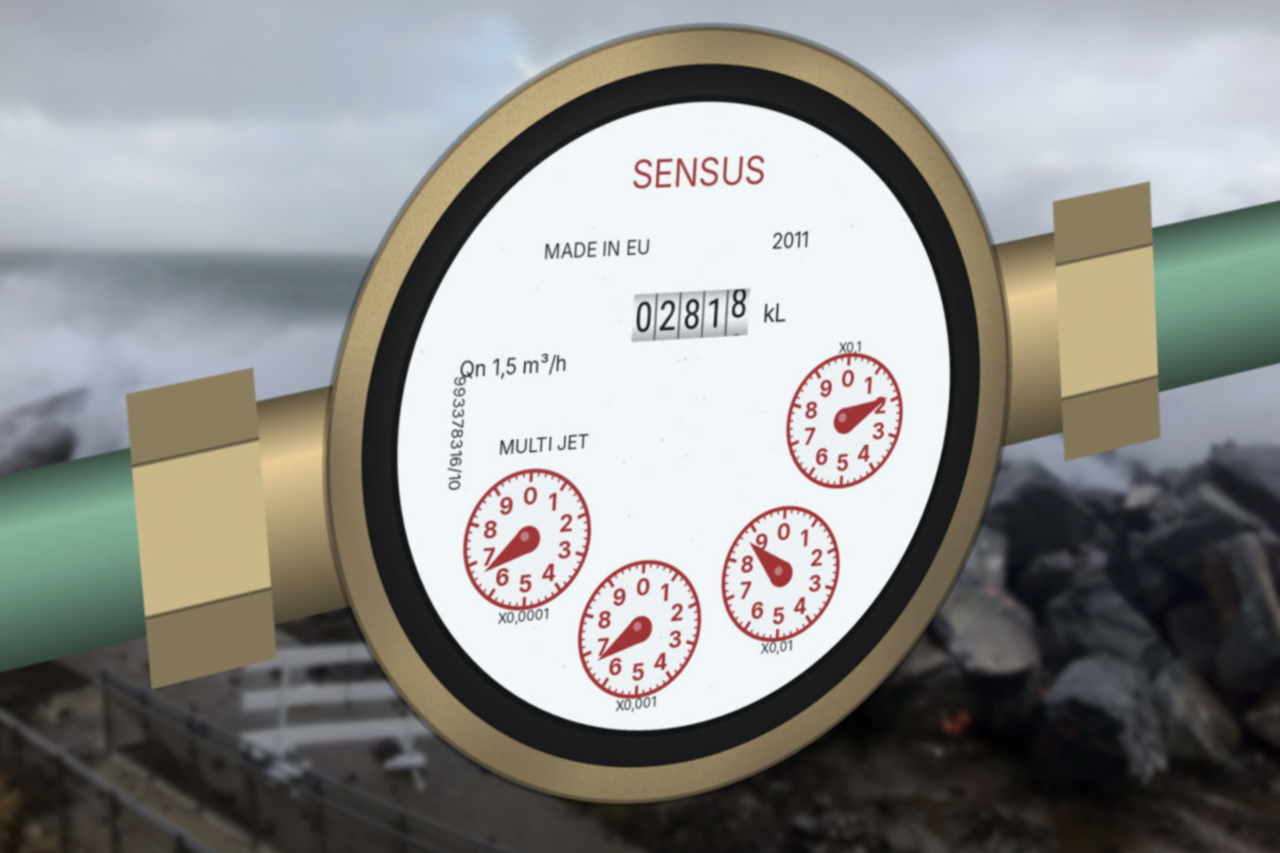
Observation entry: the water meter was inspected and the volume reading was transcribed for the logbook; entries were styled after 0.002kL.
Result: 2818.1866kL
